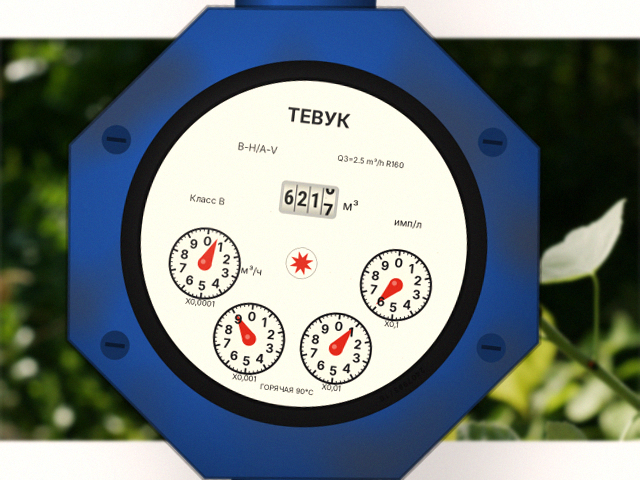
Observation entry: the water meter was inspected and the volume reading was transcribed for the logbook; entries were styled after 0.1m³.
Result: 6216.6090m³
